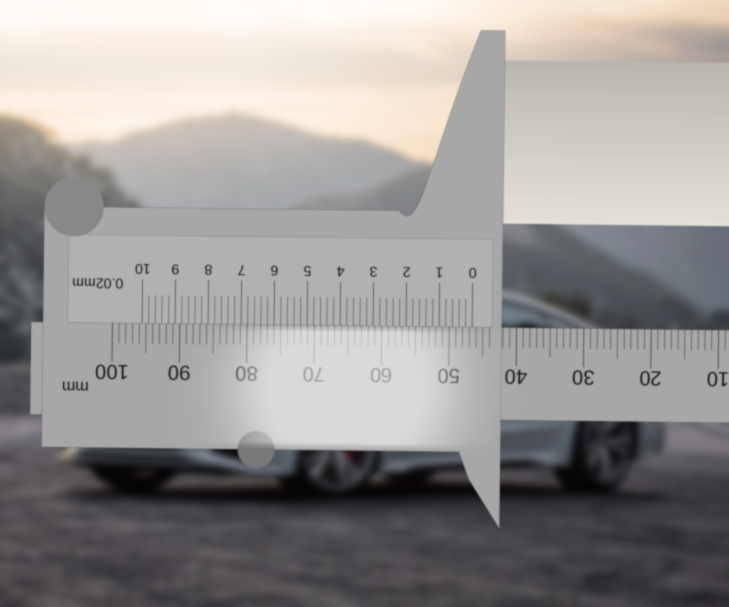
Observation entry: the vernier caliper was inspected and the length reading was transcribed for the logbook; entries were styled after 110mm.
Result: 46.6mm
